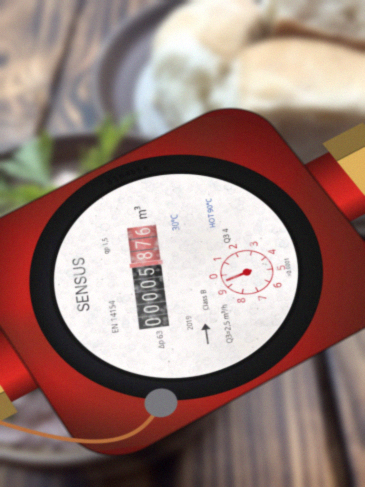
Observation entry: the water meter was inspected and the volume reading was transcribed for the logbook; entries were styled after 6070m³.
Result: 5.8759m³
